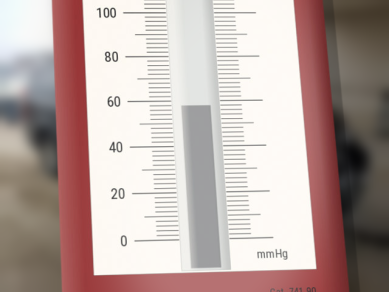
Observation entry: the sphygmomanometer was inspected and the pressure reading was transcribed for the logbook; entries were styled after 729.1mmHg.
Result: 58mmHg
